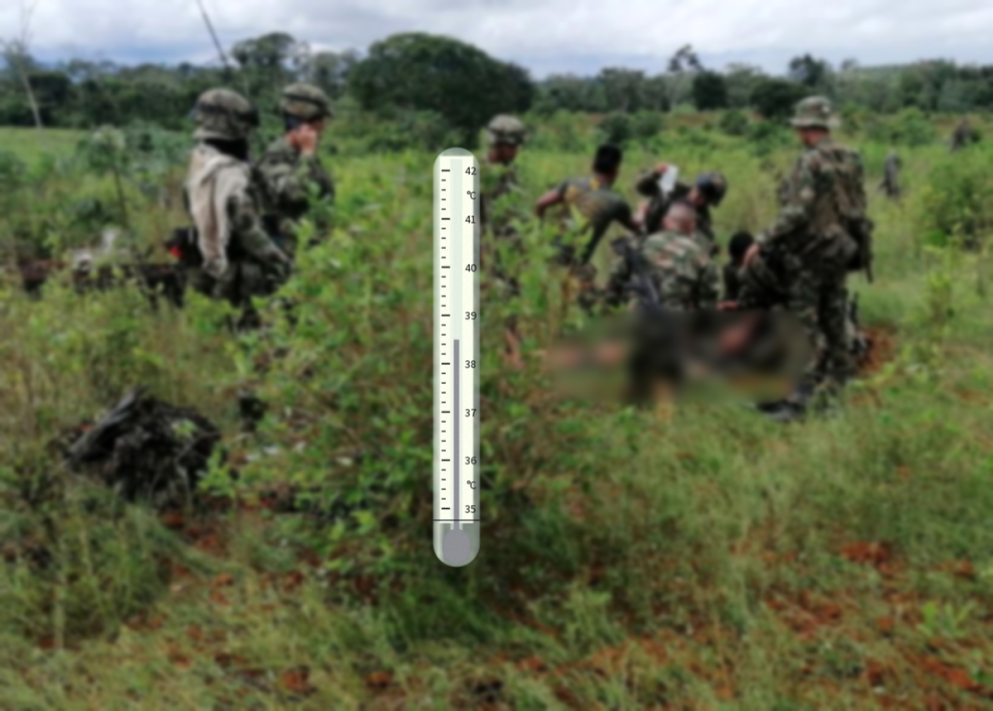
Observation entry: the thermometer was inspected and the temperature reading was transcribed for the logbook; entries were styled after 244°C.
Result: 38.5°C
